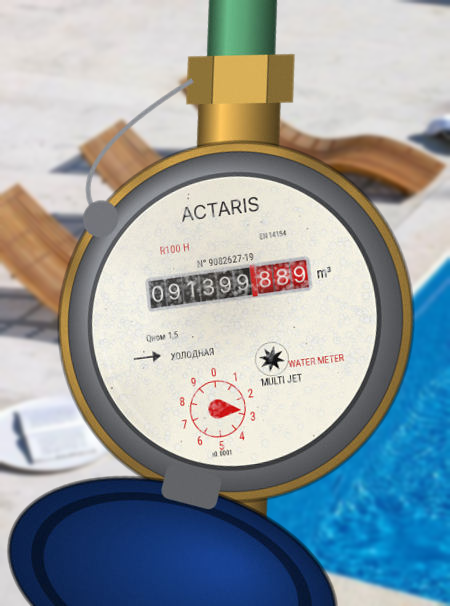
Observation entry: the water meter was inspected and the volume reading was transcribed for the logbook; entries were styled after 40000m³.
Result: 91399.8892m³
